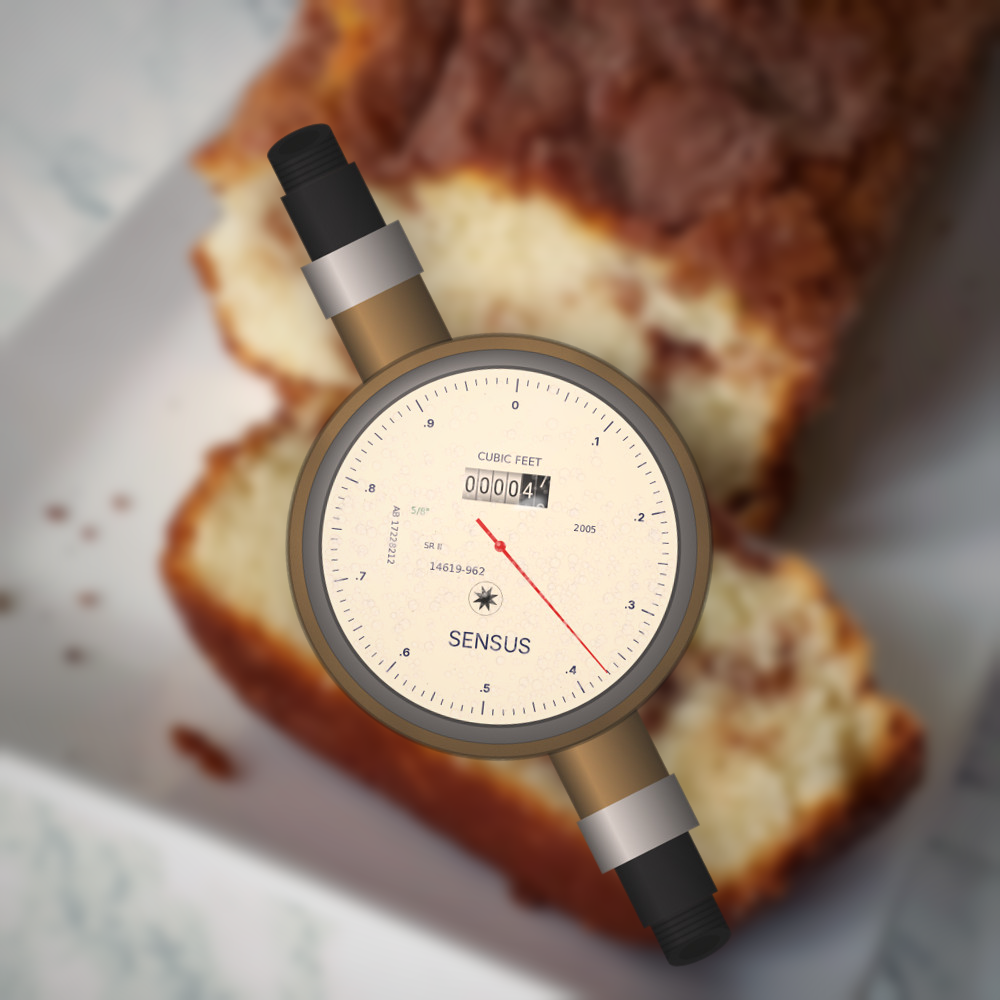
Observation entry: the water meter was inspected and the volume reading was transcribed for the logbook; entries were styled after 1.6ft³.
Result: 47.37ft³
